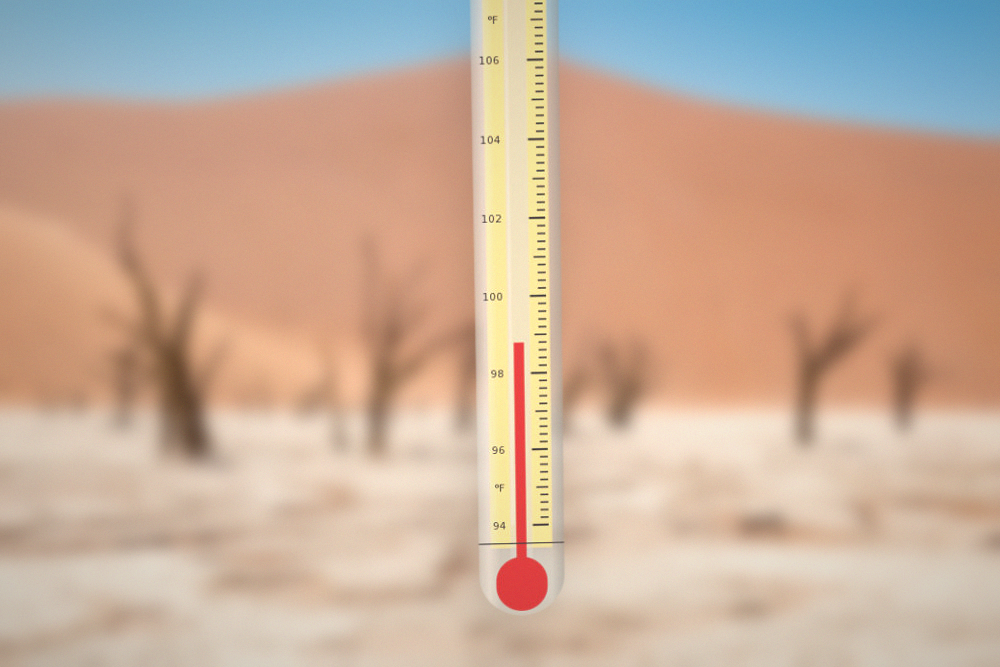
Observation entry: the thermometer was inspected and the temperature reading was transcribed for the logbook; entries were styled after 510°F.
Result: 98.8°F
